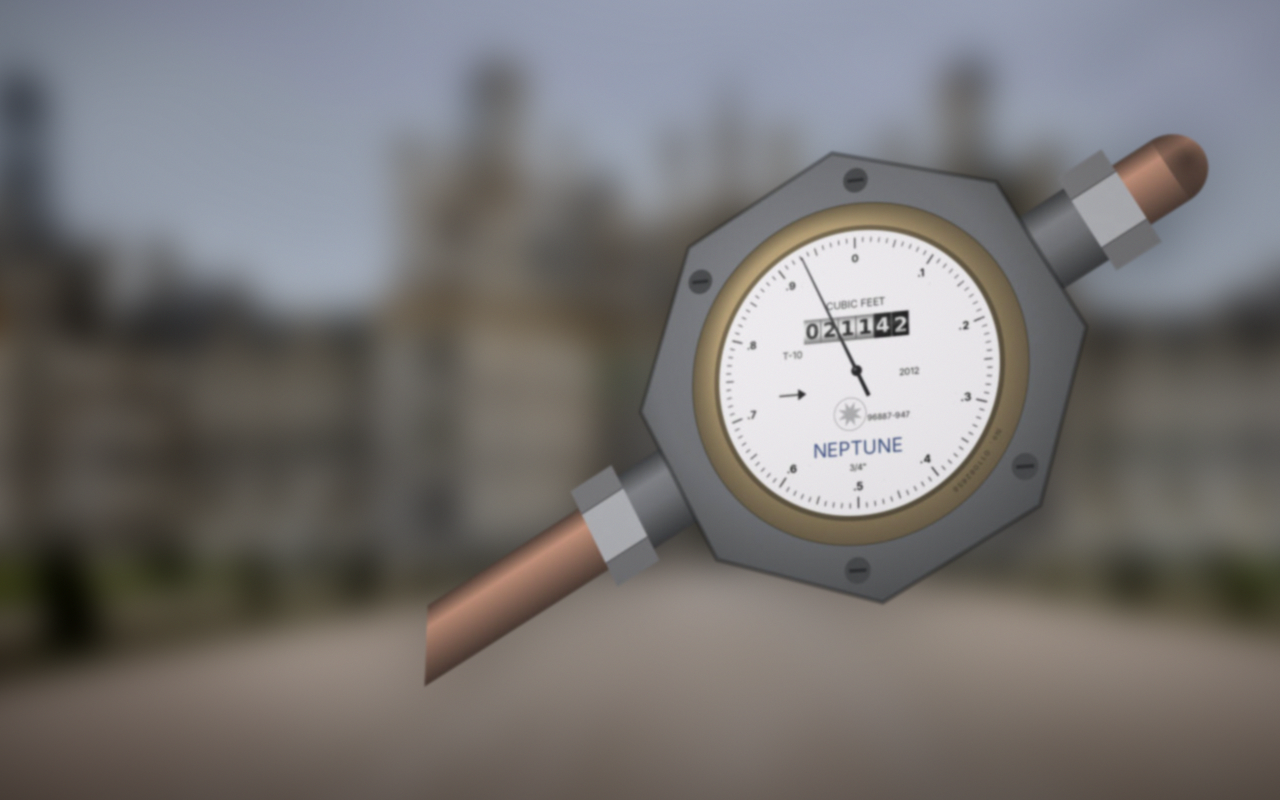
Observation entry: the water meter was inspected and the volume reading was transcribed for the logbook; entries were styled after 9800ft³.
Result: 21141.93ft³
